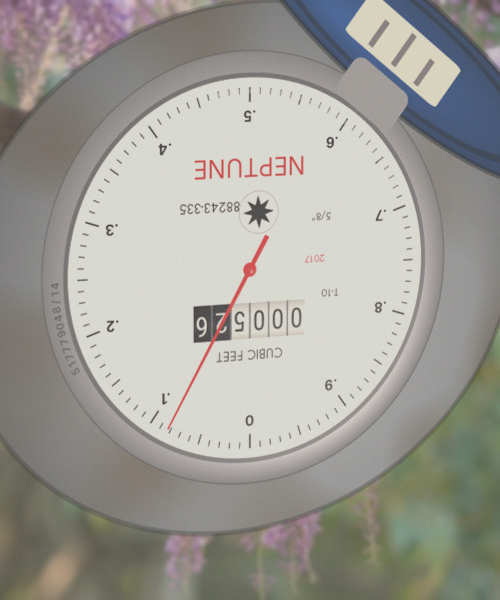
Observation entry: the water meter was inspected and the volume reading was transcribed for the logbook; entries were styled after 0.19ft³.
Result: 526.08ft³
